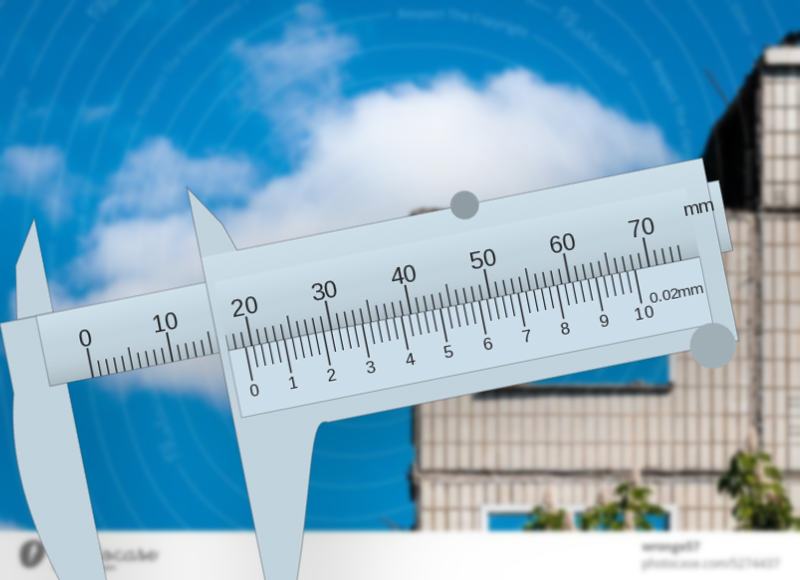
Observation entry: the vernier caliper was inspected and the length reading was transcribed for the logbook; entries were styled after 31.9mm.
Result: 19.2mm
